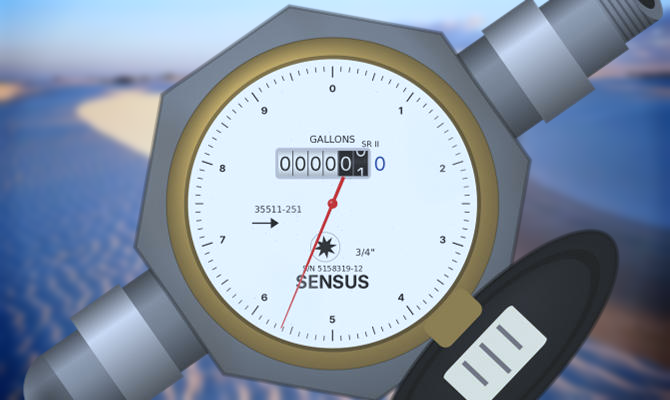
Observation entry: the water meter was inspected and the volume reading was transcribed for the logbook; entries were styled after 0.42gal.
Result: 5.6gal
